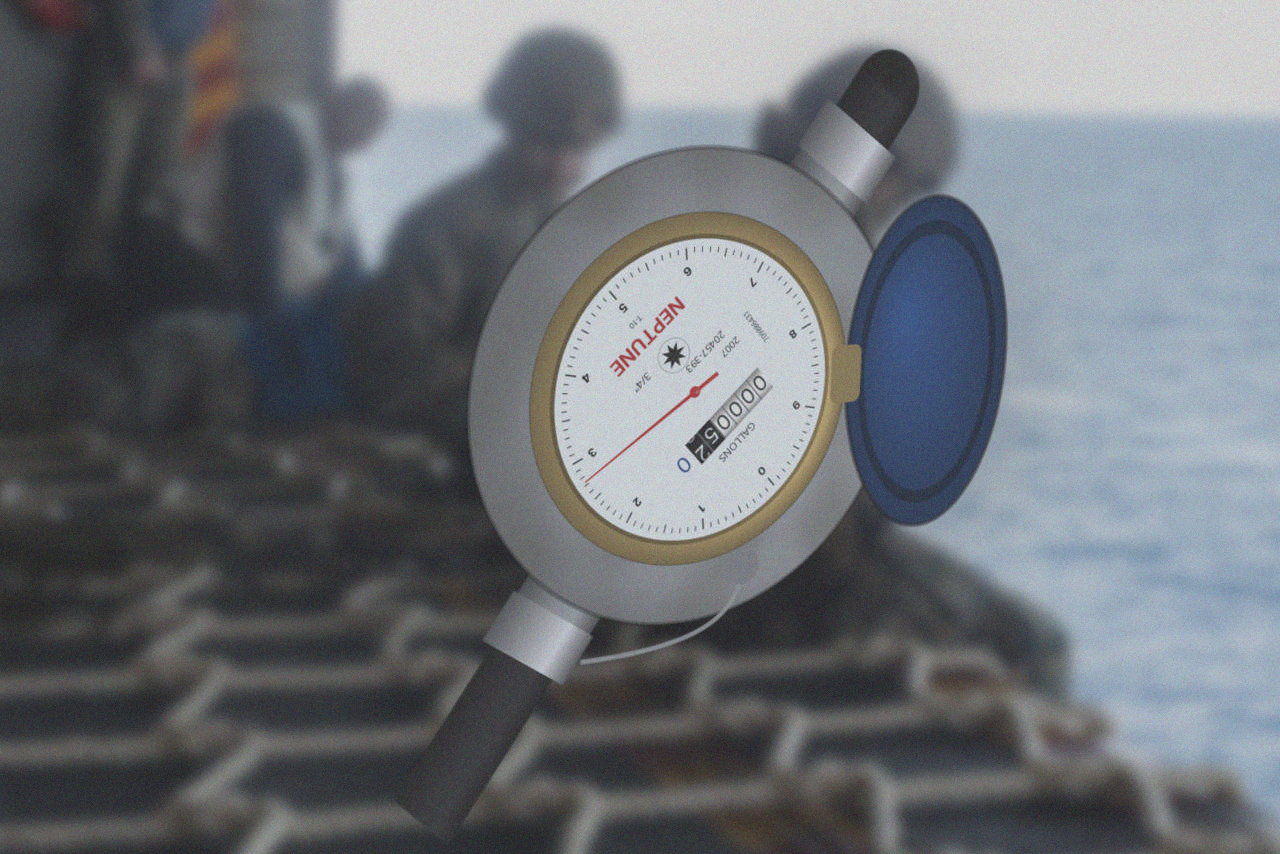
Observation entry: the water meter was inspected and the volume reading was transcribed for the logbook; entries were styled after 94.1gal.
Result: 522.7gal
